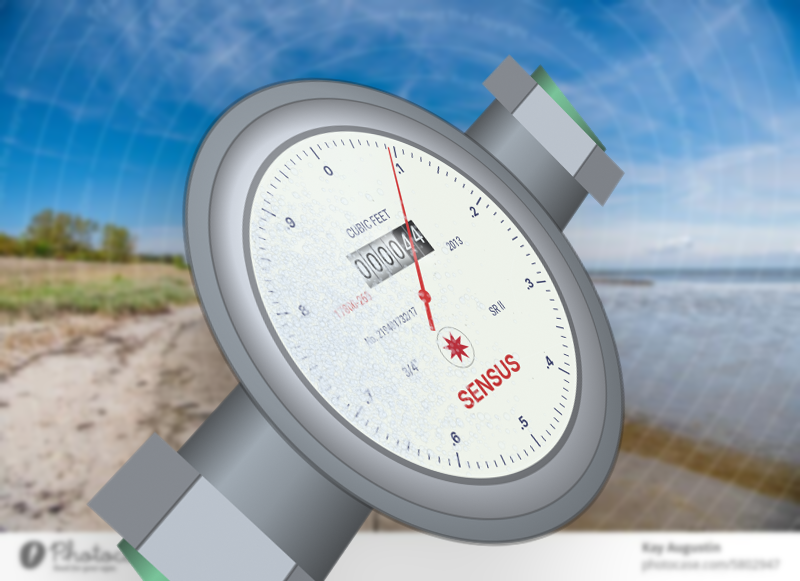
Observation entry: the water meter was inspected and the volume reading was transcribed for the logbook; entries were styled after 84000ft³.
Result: 44.09ft³
